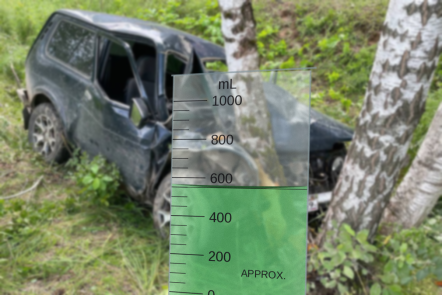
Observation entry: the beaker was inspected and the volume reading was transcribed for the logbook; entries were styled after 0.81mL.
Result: 550mL
